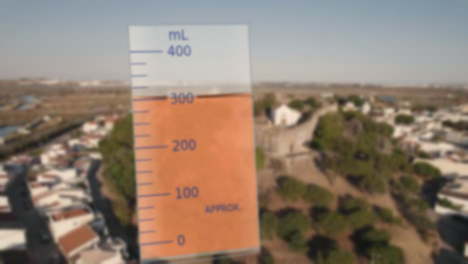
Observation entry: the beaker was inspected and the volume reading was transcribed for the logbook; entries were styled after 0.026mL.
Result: 300mL
